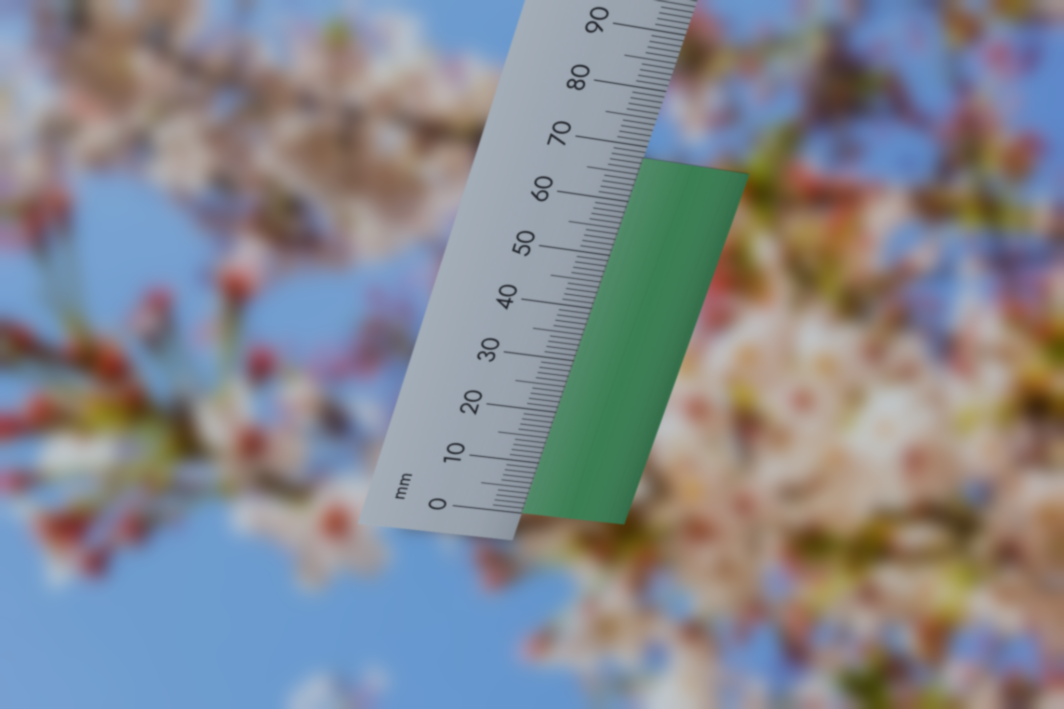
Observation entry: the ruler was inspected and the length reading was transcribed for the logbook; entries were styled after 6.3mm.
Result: 68mm
